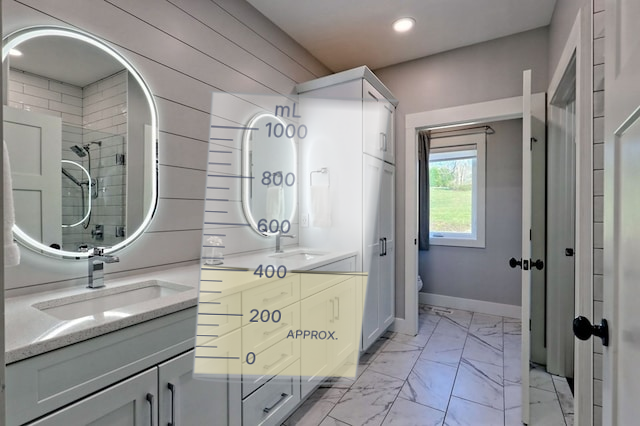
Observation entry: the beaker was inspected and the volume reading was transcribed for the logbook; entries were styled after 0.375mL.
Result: 400mL
